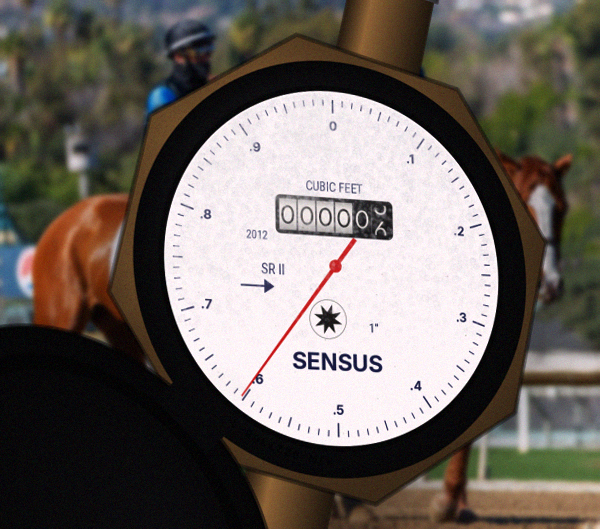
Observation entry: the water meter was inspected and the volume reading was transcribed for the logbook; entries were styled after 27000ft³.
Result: 5.60ft³
